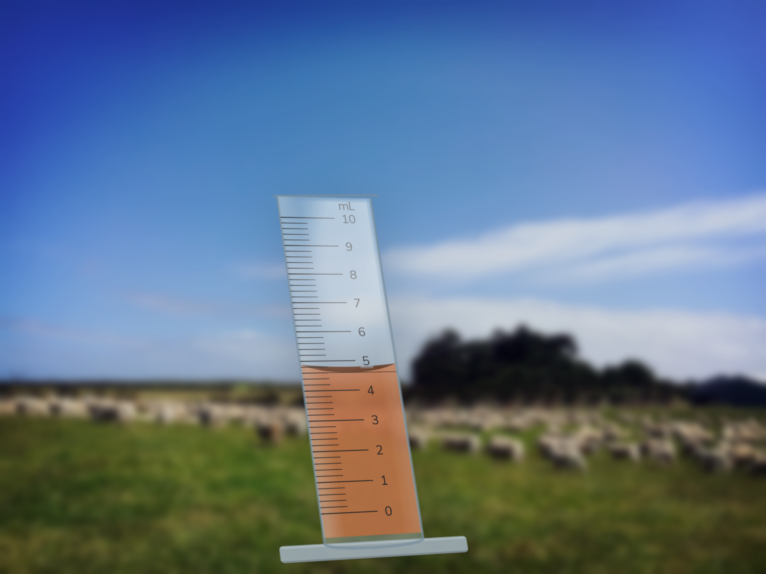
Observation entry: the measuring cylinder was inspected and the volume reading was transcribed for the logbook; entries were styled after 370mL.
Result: 4.6mL
